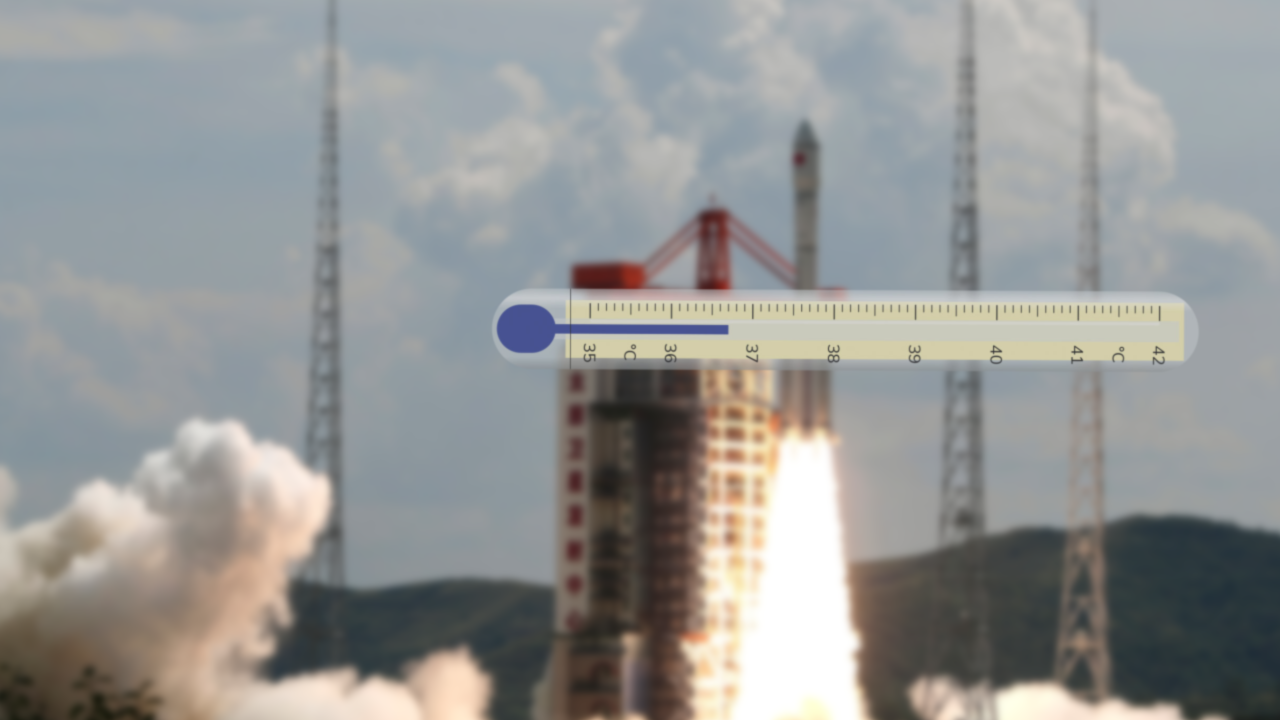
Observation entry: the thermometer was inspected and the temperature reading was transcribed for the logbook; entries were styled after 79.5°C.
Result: 36.7°C
